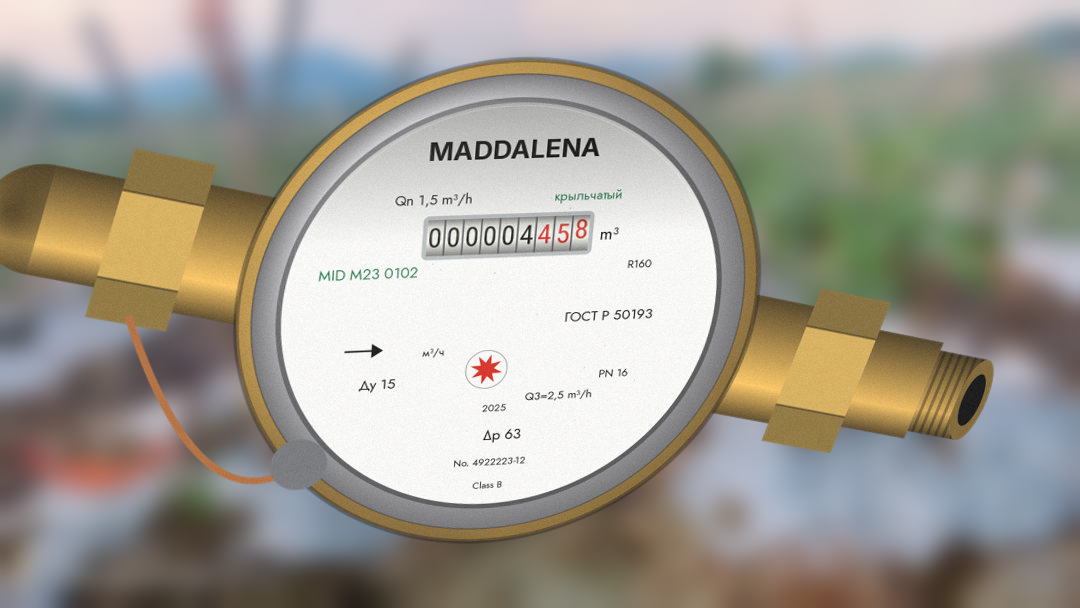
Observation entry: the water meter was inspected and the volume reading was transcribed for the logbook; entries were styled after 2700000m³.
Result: 4.458m³
